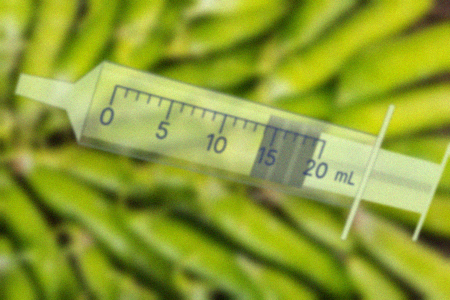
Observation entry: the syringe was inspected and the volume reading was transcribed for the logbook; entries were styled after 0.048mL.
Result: 14mL
